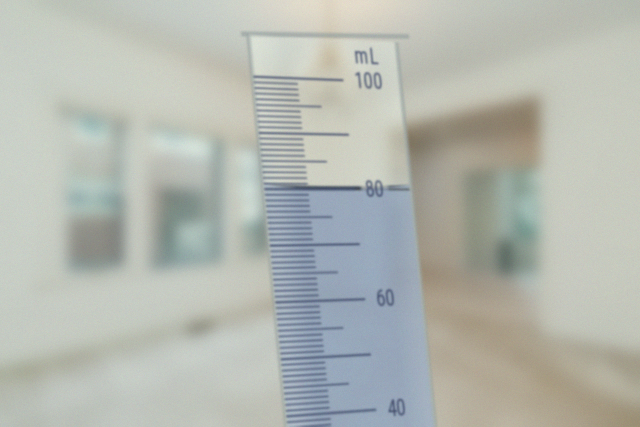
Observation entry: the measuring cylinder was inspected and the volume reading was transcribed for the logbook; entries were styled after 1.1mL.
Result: 80mL
